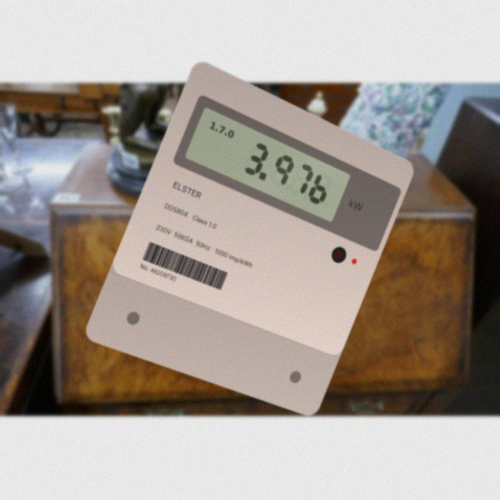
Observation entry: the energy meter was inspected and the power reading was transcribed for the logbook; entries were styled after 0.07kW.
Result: 3.976kW
